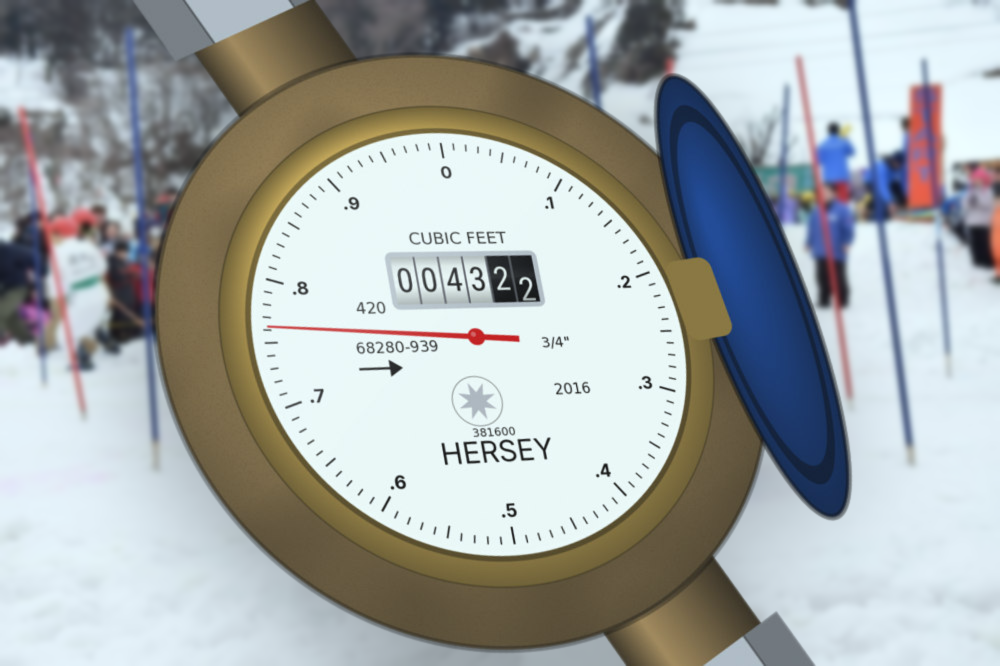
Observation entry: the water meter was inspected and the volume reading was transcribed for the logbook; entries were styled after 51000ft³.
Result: 4321.76ft³
